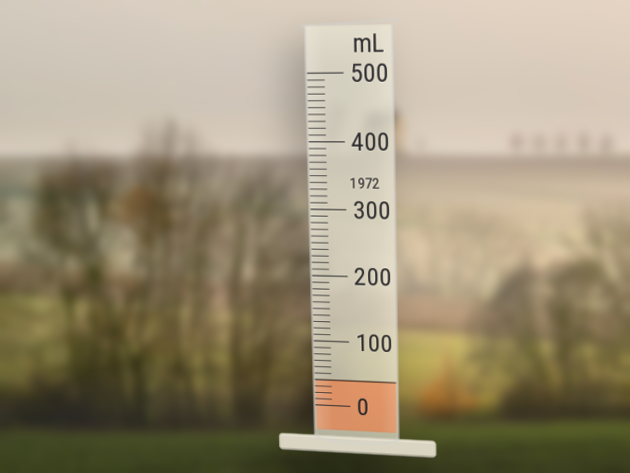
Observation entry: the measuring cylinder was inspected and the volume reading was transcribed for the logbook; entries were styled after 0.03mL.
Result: 40mL
